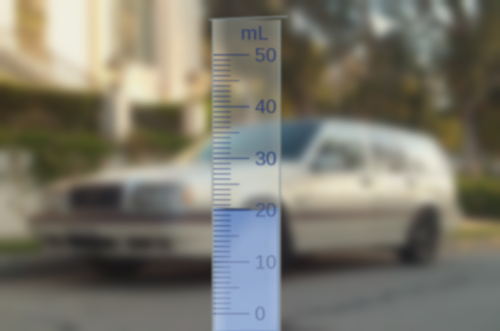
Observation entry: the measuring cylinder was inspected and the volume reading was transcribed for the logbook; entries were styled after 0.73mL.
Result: 20mL
